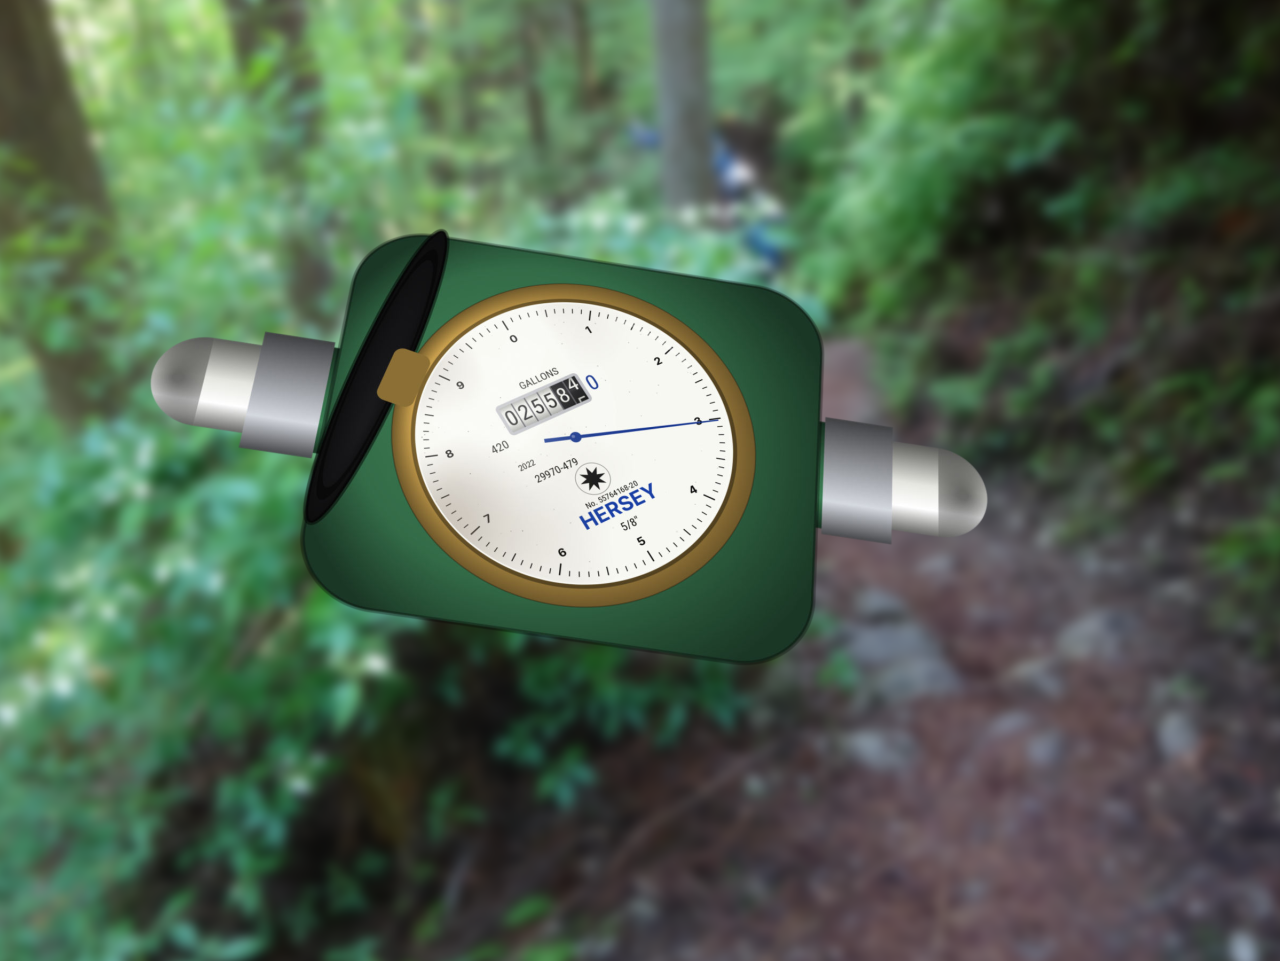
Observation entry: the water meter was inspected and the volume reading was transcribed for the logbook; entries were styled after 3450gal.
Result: 255843.0gal
